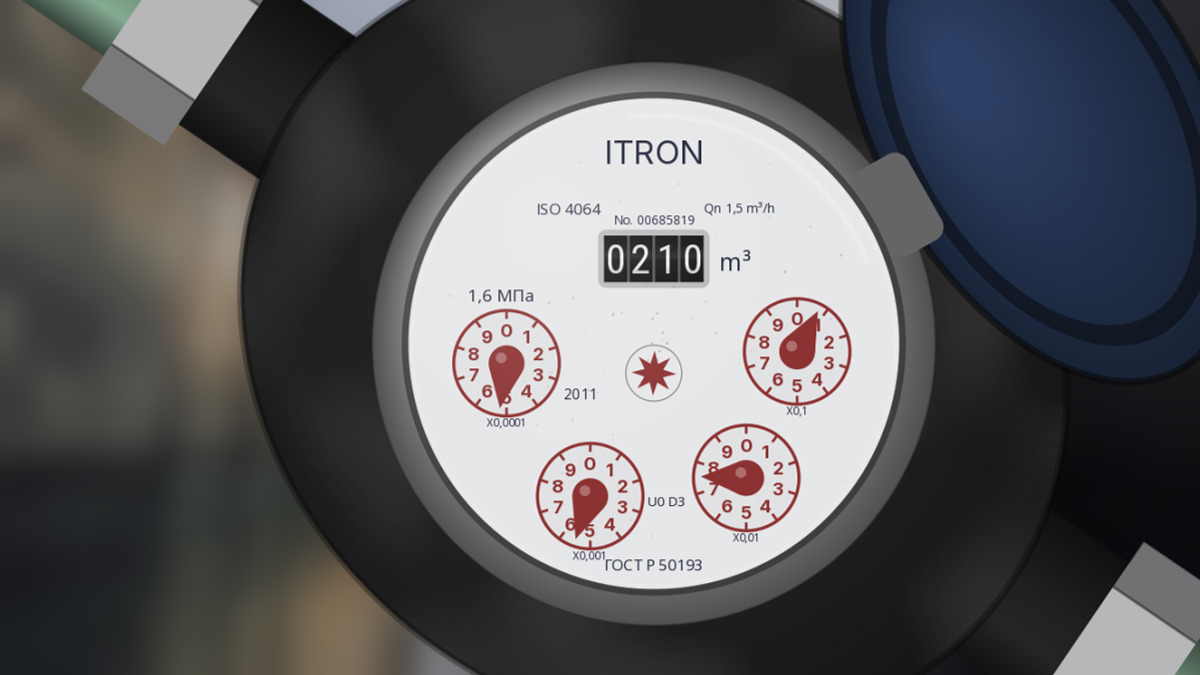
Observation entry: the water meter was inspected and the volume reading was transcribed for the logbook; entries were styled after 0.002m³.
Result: 210.0755m³
